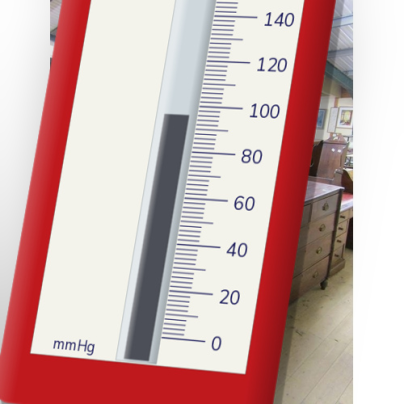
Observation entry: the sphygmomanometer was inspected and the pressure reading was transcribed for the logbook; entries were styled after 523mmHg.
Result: 96mmHg
